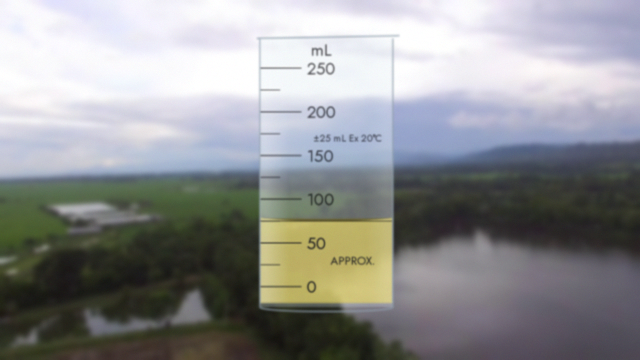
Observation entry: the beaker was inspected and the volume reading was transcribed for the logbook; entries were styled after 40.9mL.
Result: 75mL
